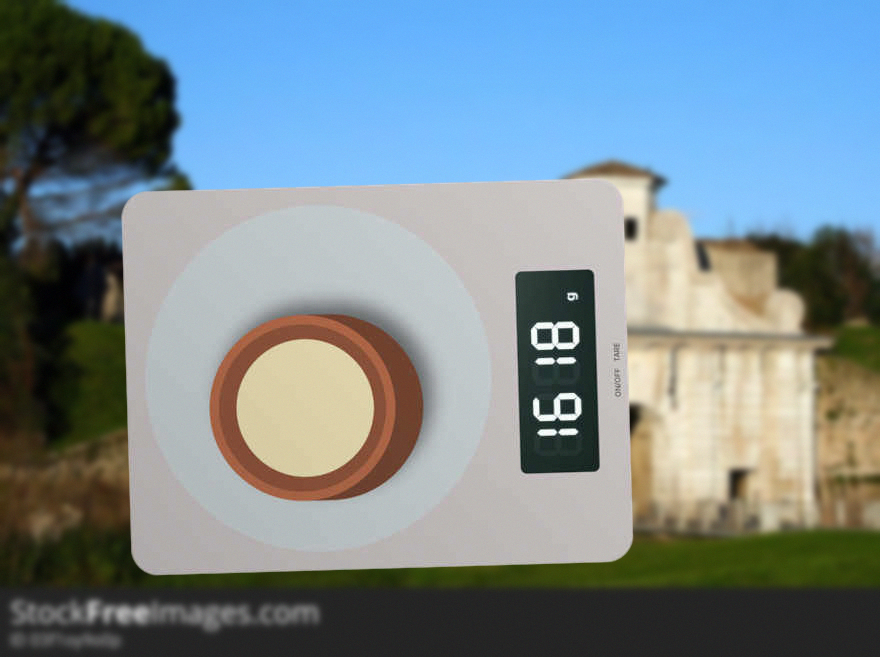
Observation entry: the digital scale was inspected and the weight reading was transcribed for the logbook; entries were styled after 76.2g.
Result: 1618g
